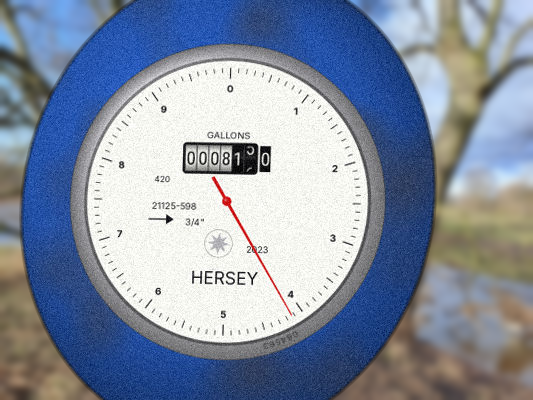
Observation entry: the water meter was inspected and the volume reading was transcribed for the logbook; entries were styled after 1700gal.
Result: 8154.1gal
